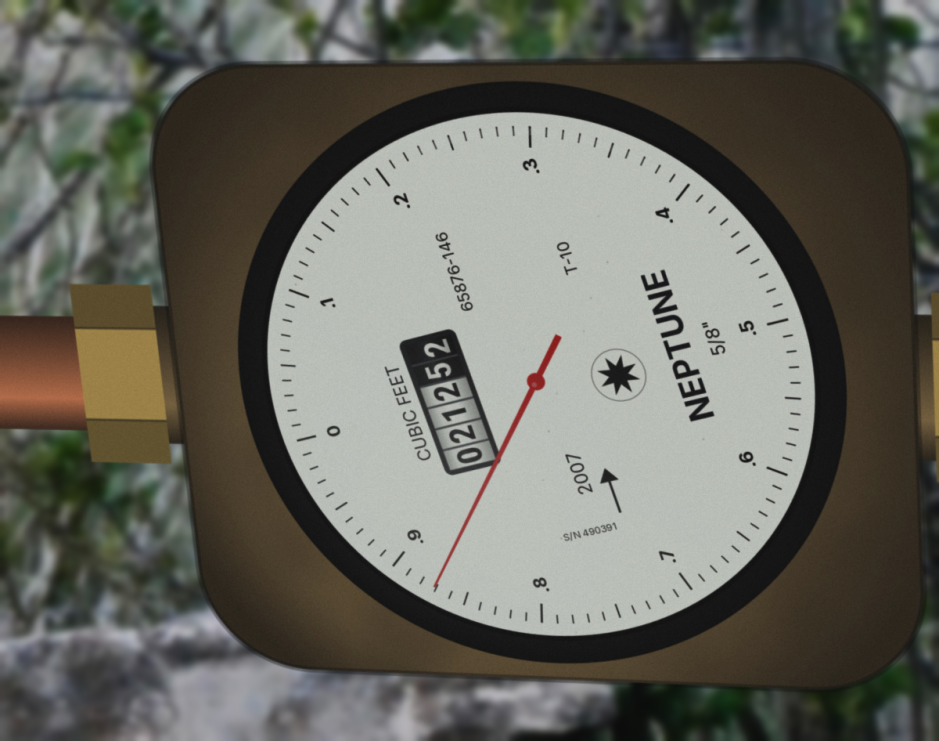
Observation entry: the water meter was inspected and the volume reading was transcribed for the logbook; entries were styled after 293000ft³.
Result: 21251.87ft³
